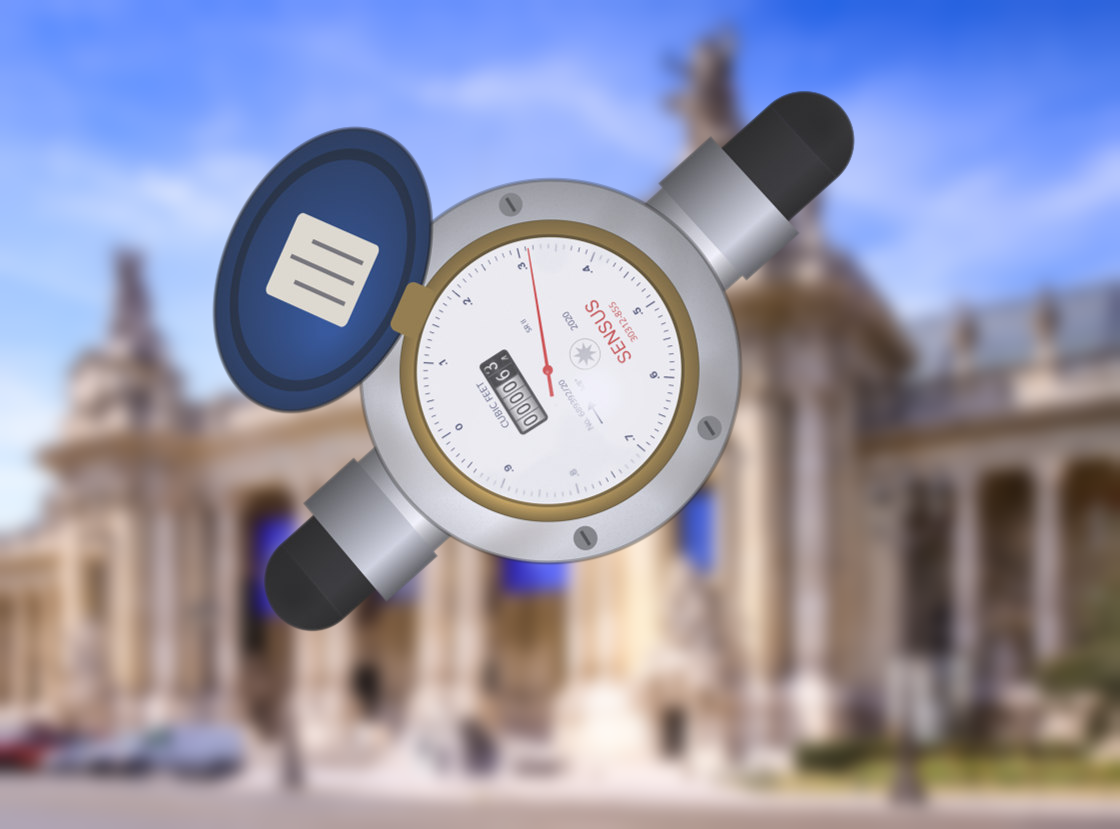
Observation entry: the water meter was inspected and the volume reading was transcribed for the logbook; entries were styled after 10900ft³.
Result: 63.31ft³
